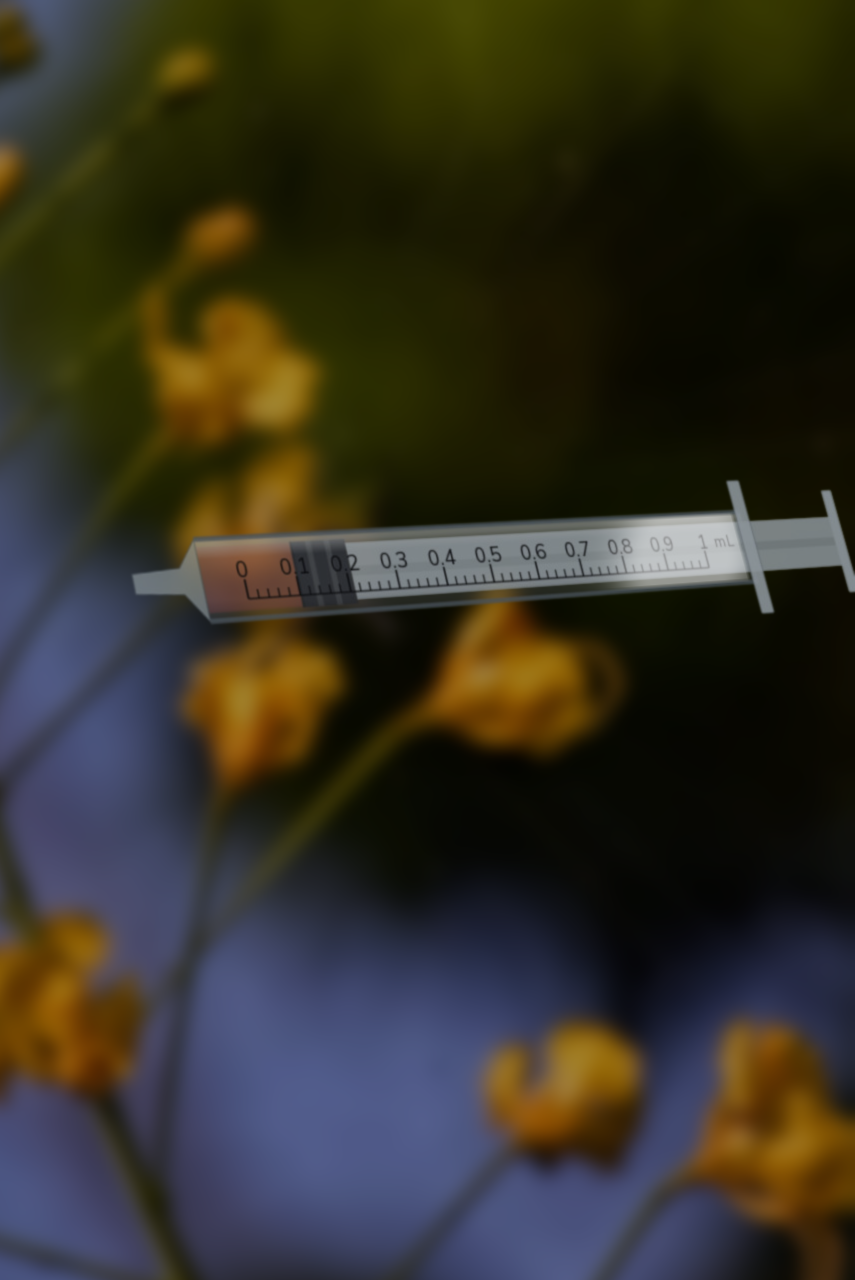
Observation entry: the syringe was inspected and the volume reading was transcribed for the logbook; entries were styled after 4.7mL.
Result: 0.1mL
